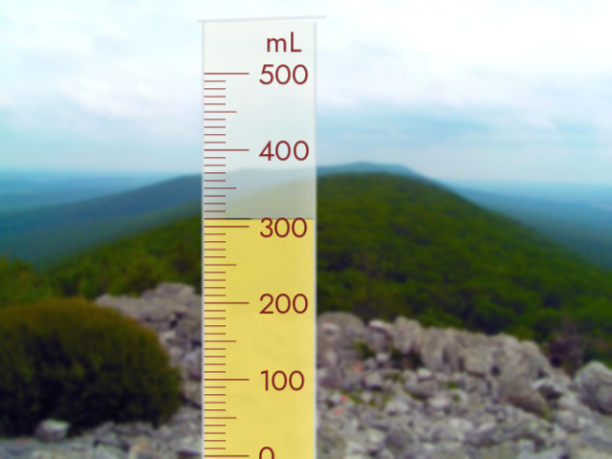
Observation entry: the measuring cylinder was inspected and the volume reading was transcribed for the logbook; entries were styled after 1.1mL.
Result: 310mL
